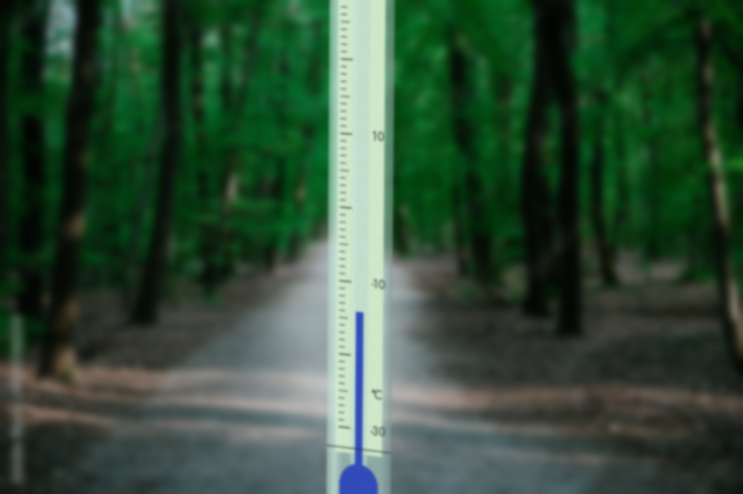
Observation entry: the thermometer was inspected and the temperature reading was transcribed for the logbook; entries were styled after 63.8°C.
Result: -14°C
